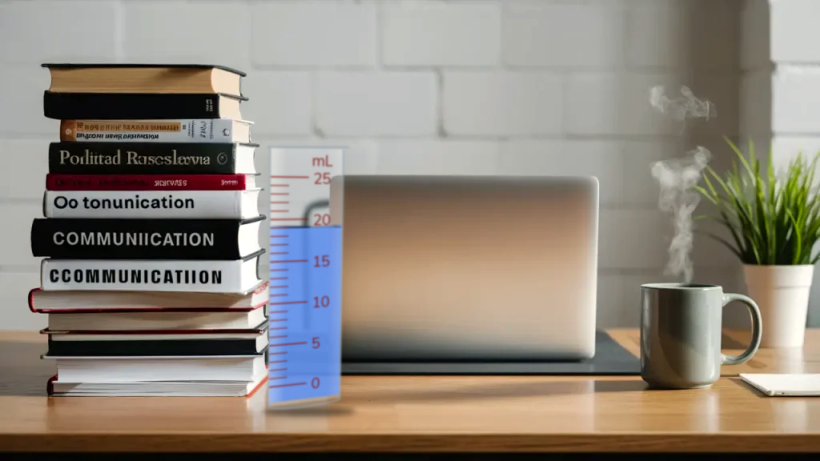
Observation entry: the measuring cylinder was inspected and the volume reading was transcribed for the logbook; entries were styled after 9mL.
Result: 19mL
